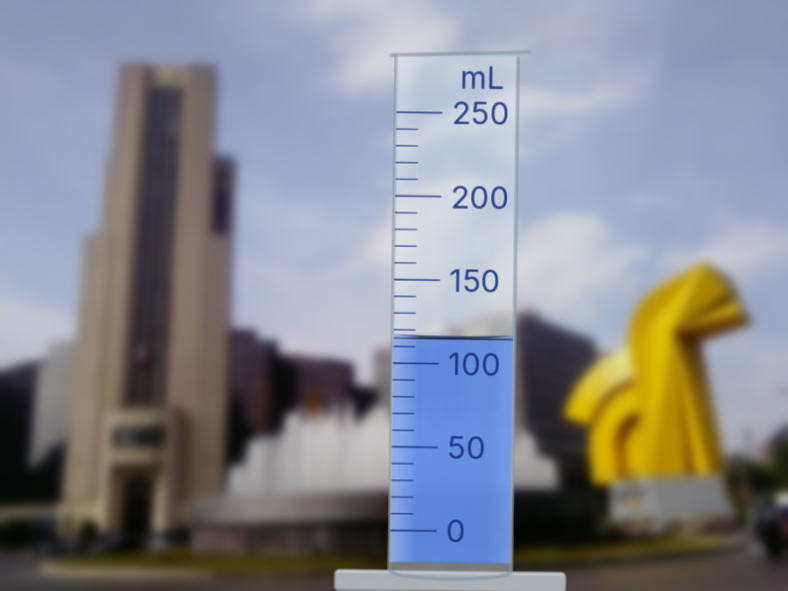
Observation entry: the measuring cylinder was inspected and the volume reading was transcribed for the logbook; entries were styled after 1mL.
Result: 115mL
